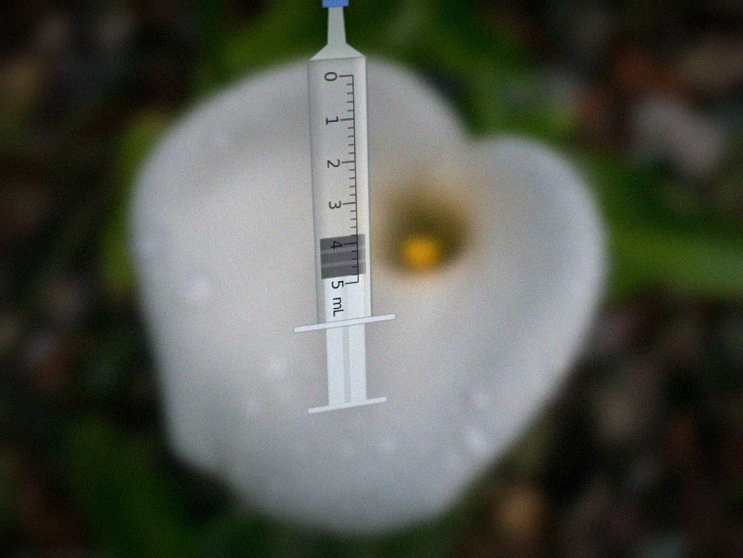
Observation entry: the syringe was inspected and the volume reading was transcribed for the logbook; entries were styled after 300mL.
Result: 3.8mL
